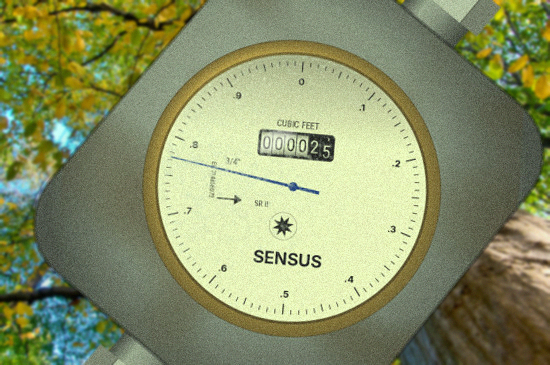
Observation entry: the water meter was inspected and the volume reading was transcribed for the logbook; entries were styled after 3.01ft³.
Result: 24.77ft³
